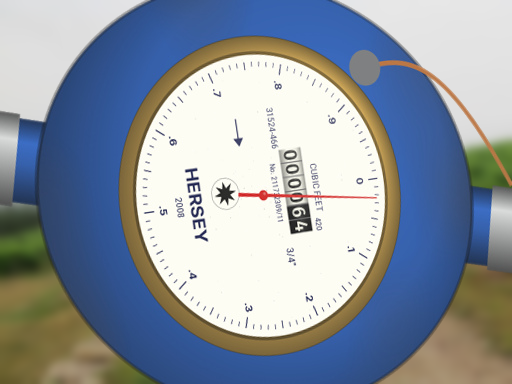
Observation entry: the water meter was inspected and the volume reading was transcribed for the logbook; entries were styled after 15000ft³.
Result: 64.02ft³
